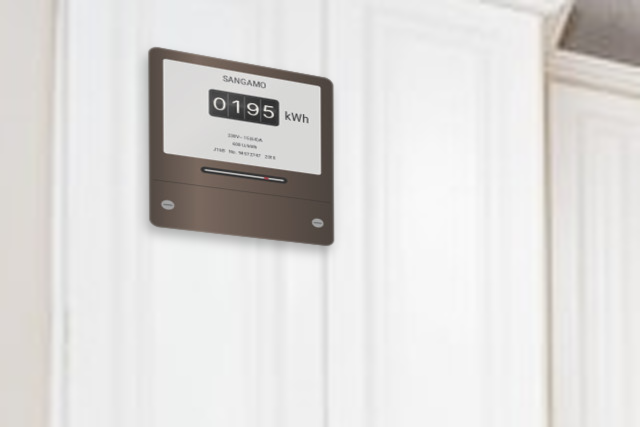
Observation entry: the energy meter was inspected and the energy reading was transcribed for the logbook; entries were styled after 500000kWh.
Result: 195kWh
